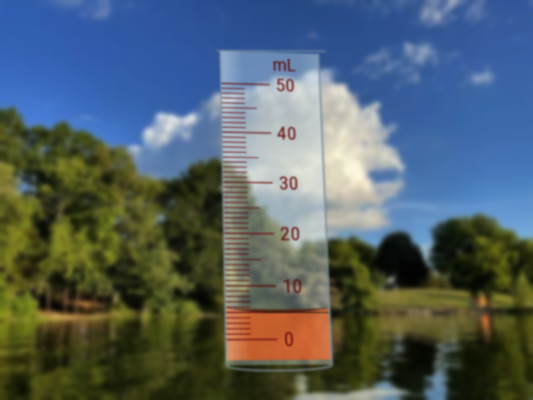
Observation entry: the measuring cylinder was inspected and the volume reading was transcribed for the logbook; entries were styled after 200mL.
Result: 5mL
